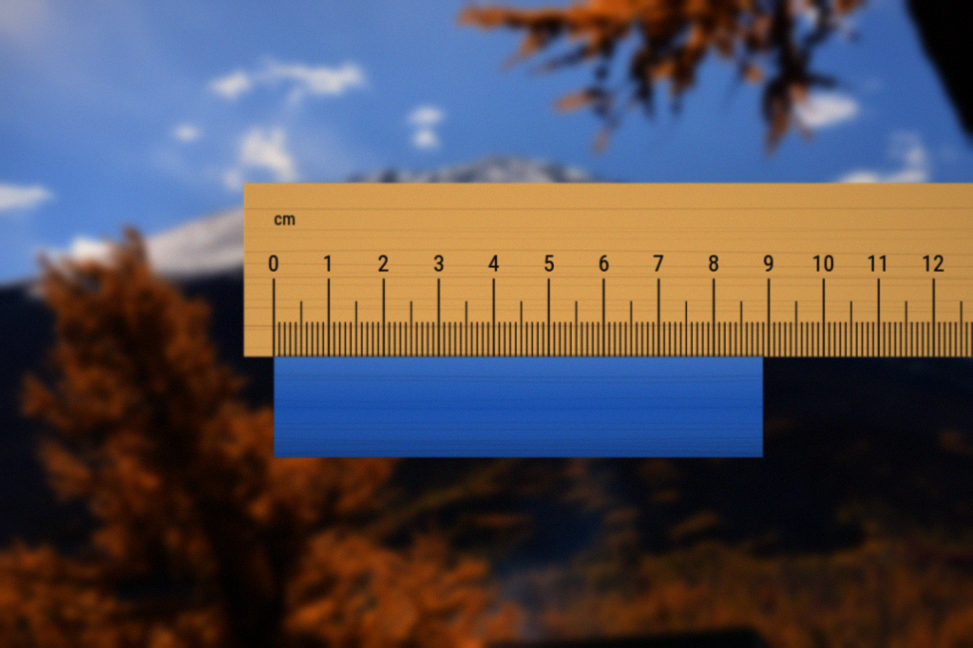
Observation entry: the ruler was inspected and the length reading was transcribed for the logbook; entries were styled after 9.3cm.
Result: 8.9cm
